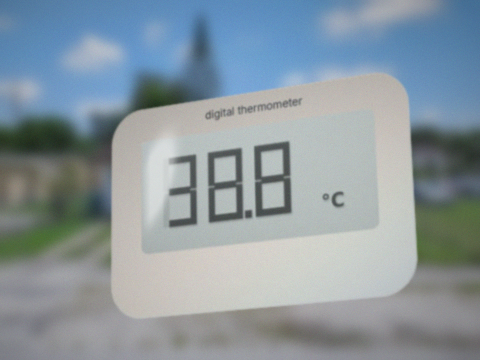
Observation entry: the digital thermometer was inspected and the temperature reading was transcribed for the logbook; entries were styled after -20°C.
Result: 38.8°C
